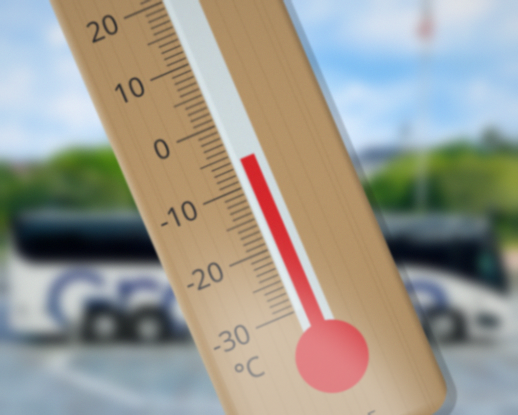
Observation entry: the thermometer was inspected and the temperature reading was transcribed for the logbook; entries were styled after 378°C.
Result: -6°C
